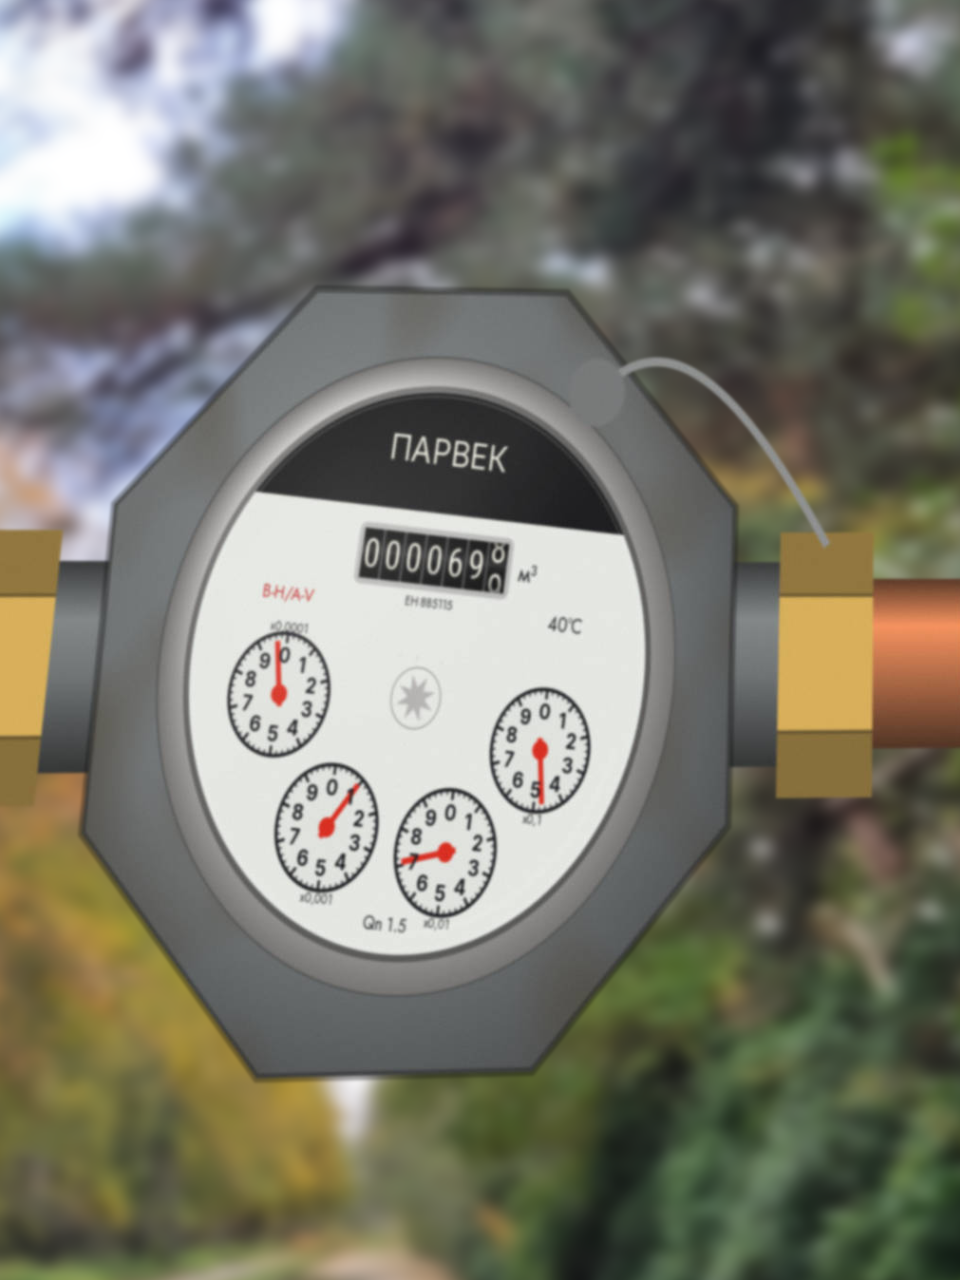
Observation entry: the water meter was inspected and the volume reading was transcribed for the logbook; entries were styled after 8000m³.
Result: 698.4709m³
